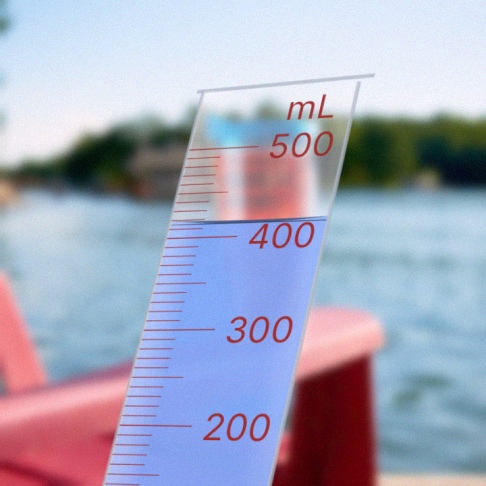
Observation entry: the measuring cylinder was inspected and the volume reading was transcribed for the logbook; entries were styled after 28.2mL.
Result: 415mL
